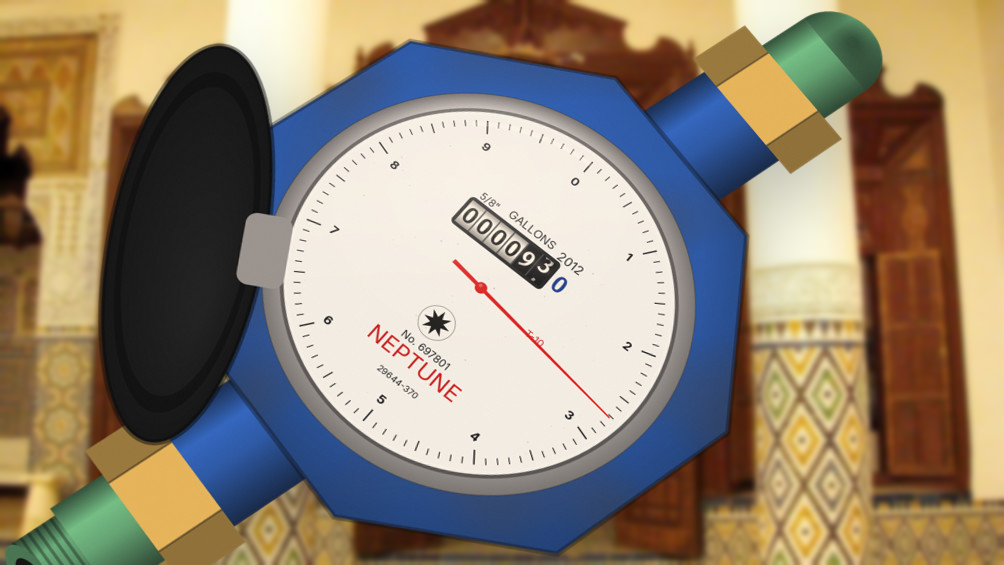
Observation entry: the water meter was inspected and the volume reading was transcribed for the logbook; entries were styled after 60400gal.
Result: 932.7gal
